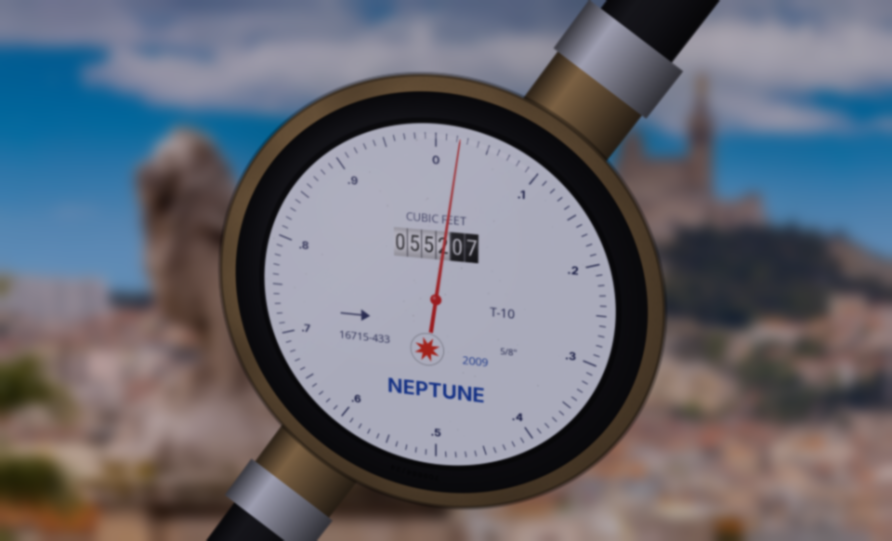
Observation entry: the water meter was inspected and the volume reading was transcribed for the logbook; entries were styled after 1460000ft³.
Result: 55207.02ft³
